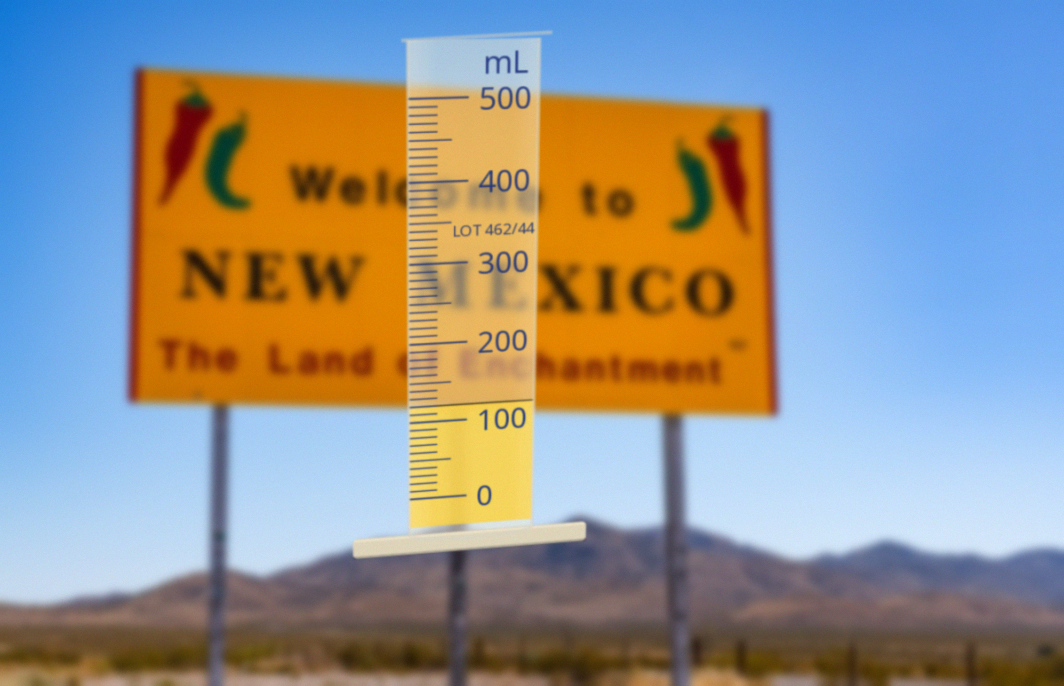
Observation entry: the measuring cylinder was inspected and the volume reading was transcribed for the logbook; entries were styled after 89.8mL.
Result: 120mL
